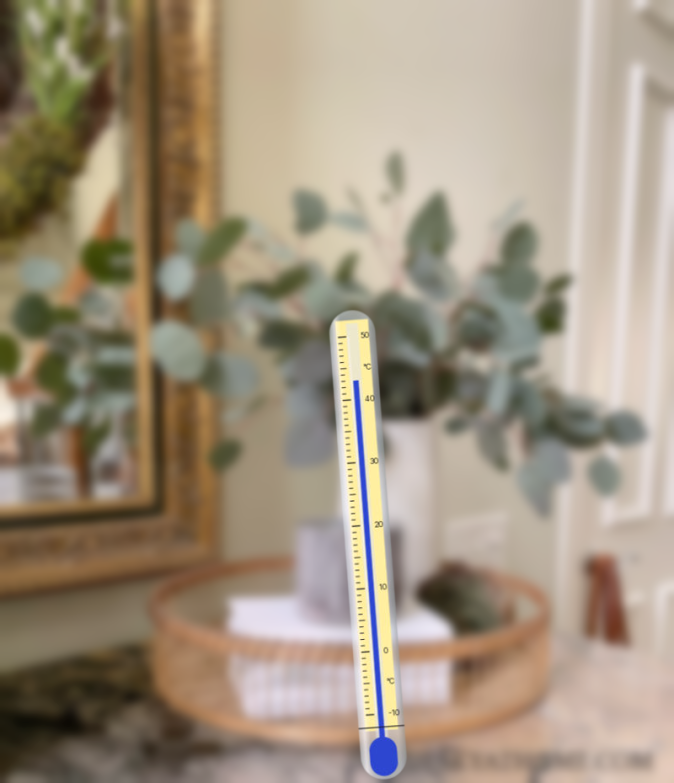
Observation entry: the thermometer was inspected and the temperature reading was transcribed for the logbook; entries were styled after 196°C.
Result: 43°C
